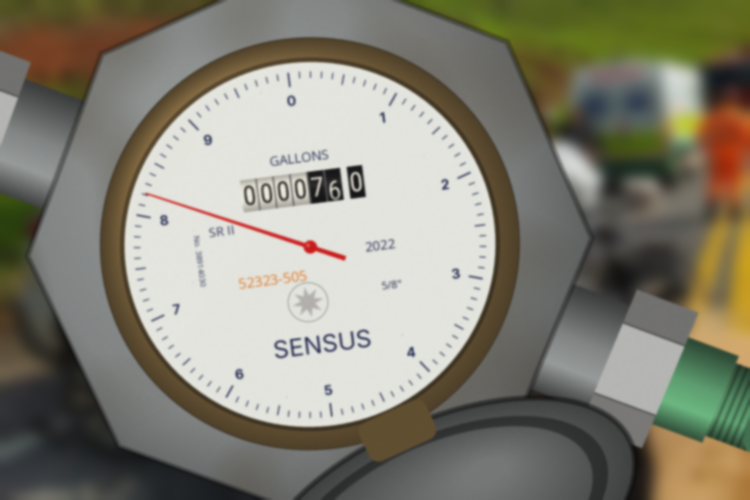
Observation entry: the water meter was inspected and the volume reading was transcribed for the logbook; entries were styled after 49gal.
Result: 758.2gal
